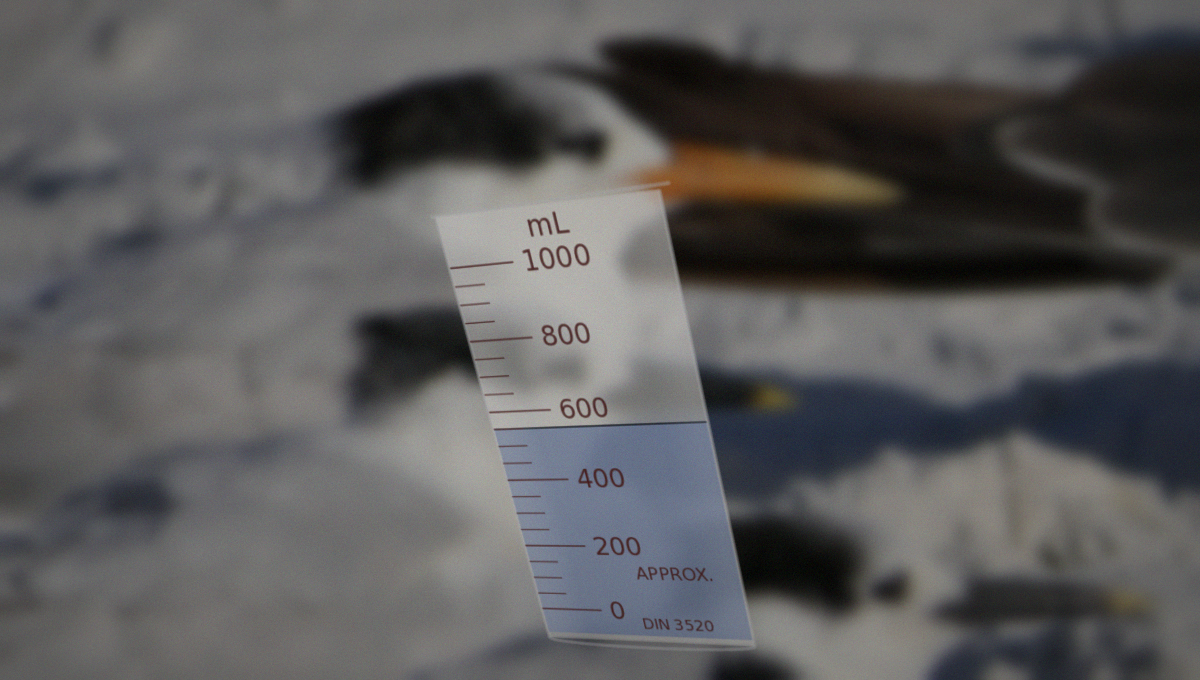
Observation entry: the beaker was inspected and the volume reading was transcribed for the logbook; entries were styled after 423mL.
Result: 550mL
